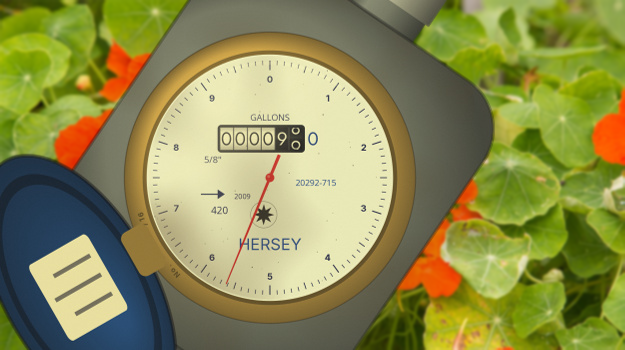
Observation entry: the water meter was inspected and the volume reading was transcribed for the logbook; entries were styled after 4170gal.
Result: 985.6gal
